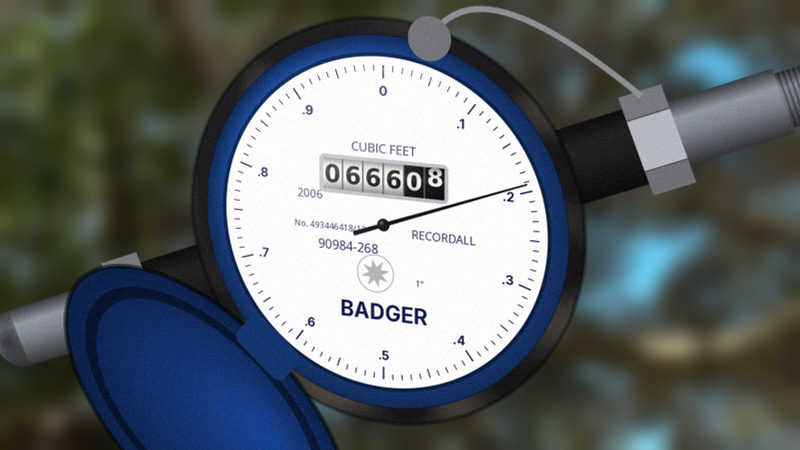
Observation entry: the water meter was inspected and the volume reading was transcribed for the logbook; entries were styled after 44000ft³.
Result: 66608.19ft³
